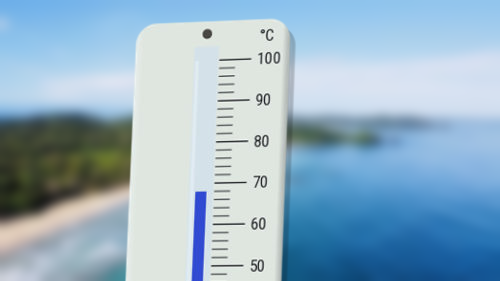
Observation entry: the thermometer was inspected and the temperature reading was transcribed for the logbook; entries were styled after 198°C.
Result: 68°C
